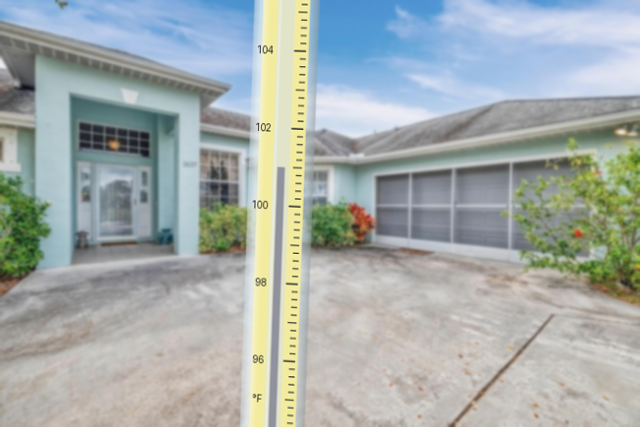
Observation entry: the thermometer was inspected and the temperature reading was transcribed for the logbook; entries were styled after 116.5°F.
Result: 101°F
